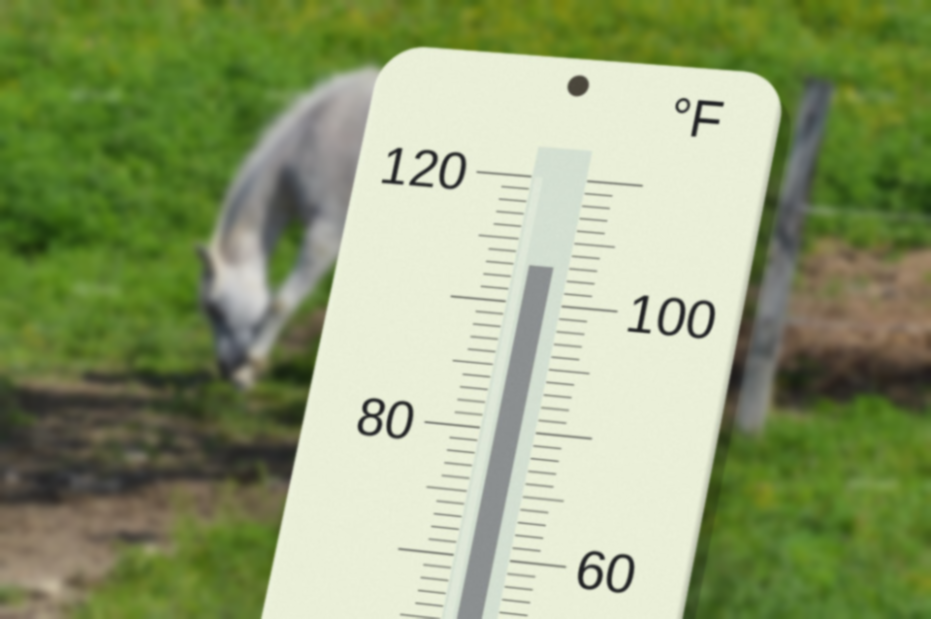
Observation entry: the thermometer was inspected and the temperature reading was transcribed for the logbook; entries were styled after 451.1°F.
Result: 106°F
